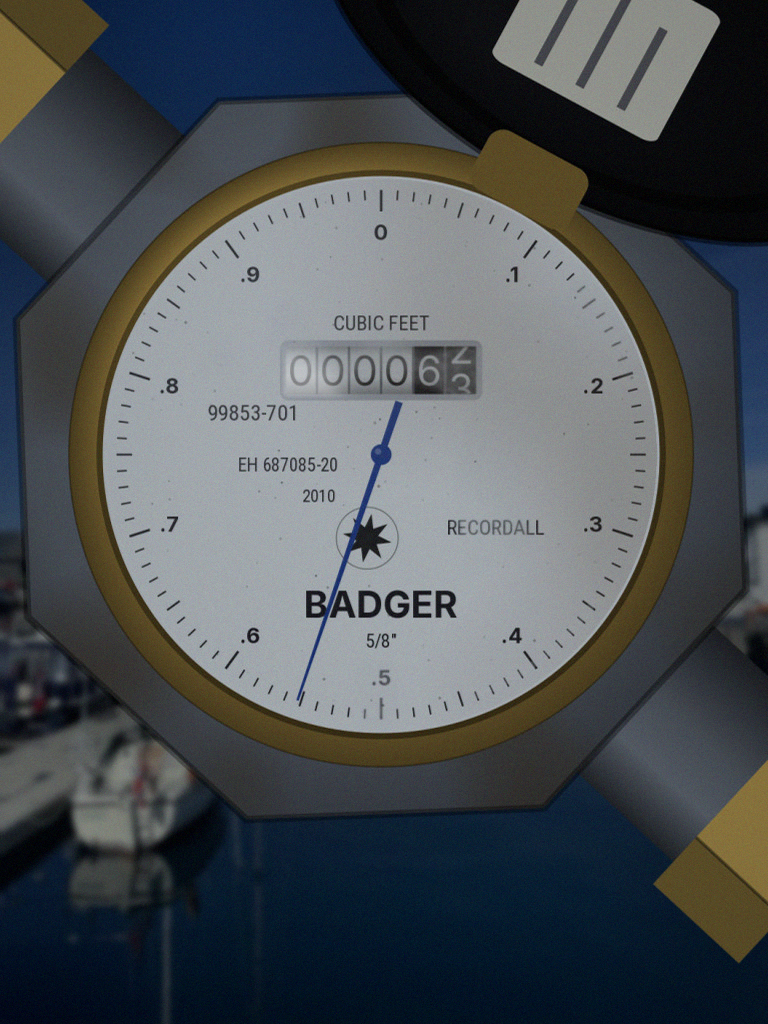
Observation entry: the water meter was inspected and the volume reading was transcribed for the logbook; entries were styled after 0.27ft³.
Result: 62.55ft³
